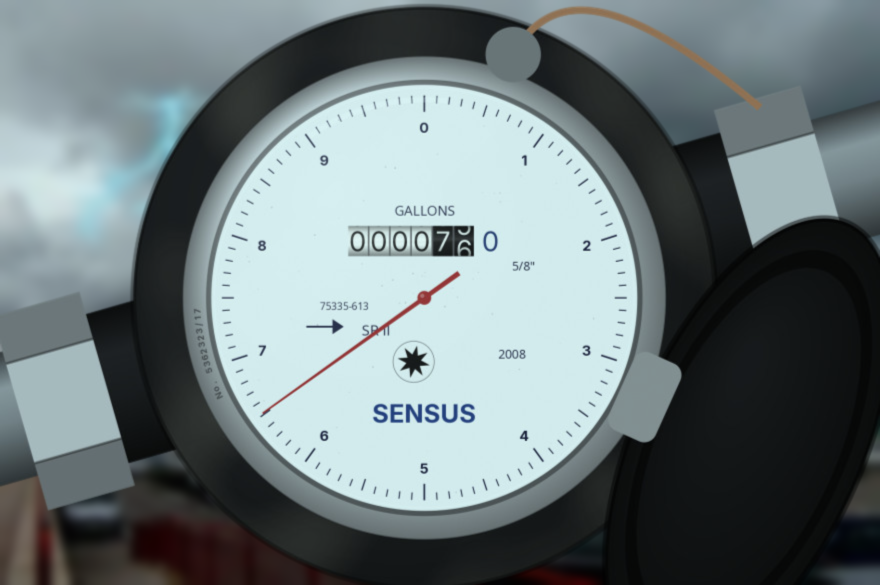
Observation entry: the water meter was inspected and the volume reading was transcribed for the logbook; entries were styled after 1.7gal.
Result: 756.5gal
